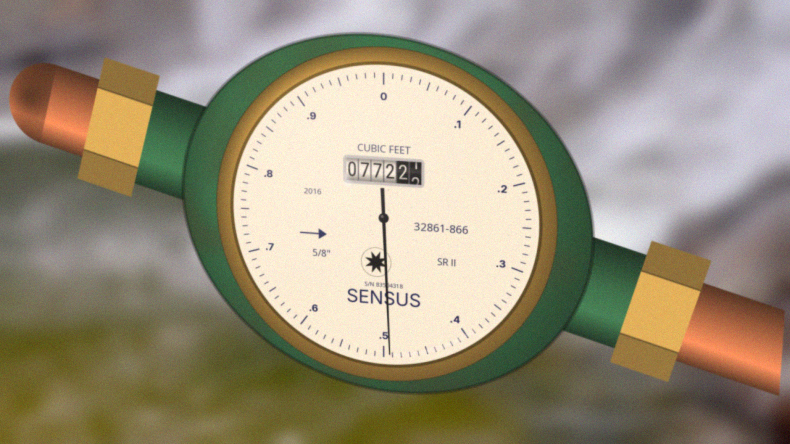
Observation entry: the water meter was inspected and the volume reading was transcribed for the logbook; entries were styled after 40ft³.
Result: 77221.49ft³
